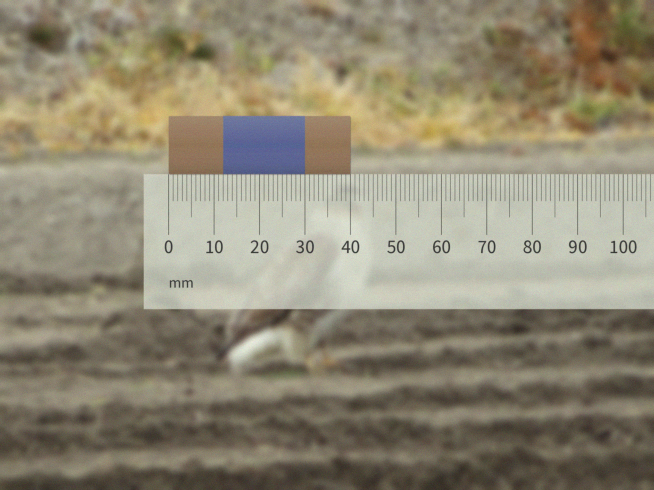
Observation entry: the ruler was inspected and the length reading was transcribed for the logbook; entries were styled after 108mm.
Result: 40mm
